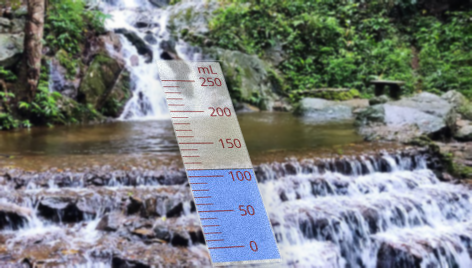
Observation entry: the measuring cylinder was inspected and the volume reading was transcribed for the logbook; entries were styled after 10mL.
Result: 110mL
